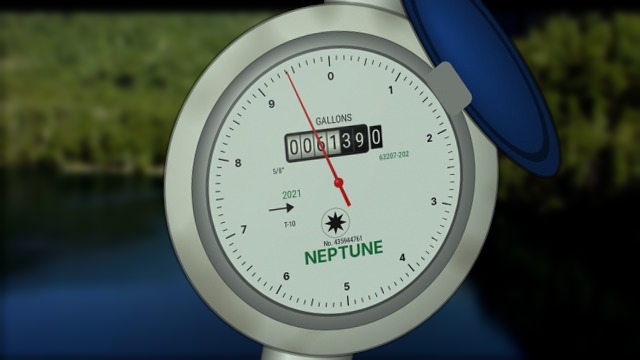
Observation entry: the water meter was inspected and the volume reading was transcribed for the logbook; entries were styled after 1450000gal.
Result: 61389.4gal
